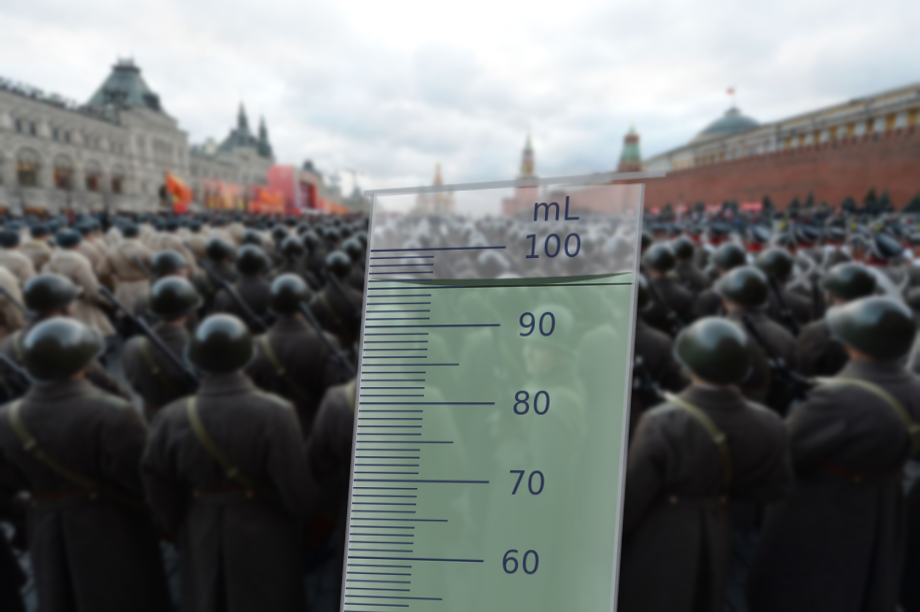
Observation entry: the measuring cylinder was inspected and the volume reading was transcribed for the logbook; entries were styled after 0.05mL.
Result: 95mL
